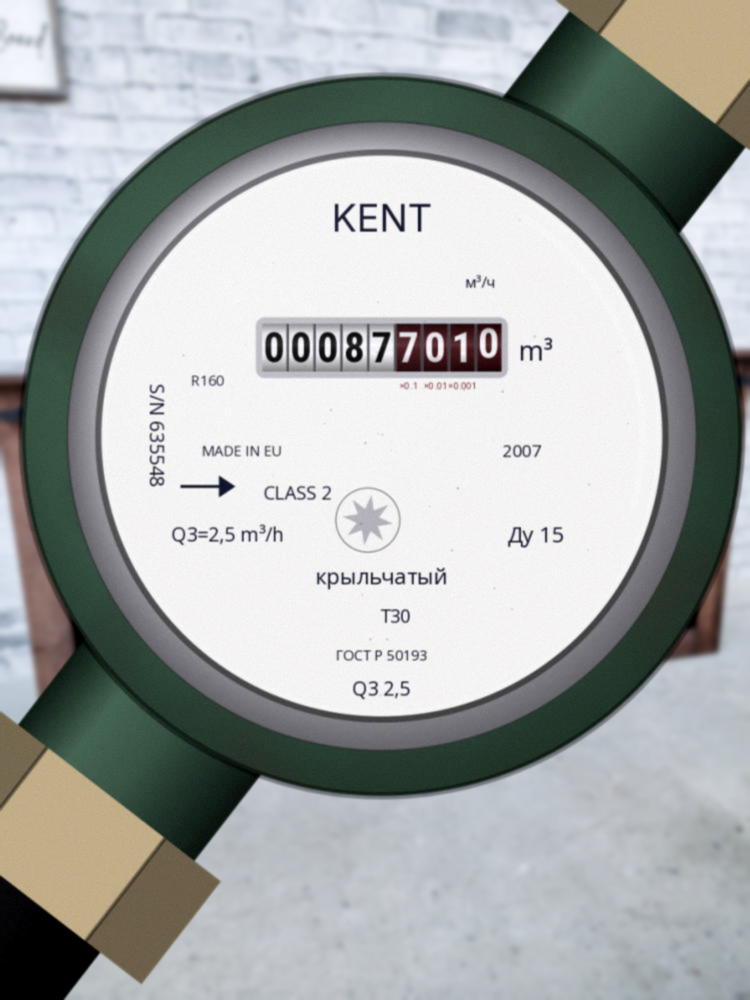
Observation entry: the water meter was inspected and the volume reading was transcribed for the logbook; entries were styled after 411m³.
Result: 87.7010m³
